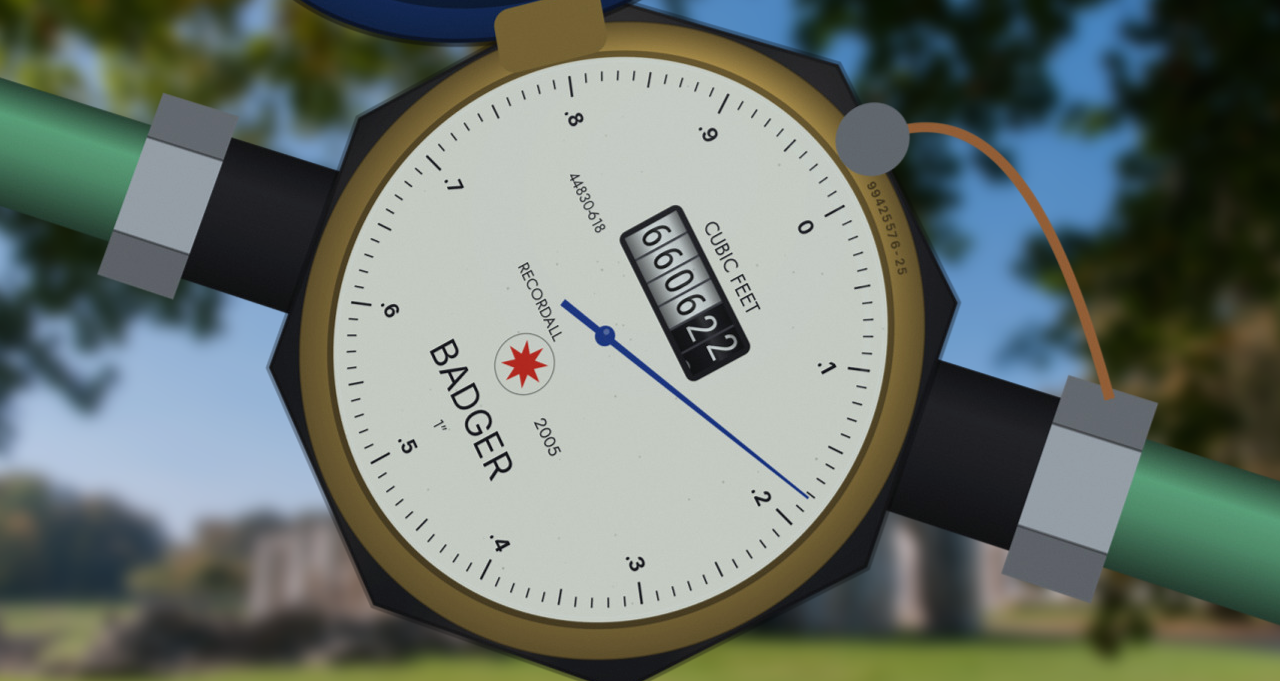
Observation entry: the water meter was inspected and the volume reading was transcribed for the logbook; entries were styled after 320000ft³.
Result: 660622.18ft³
